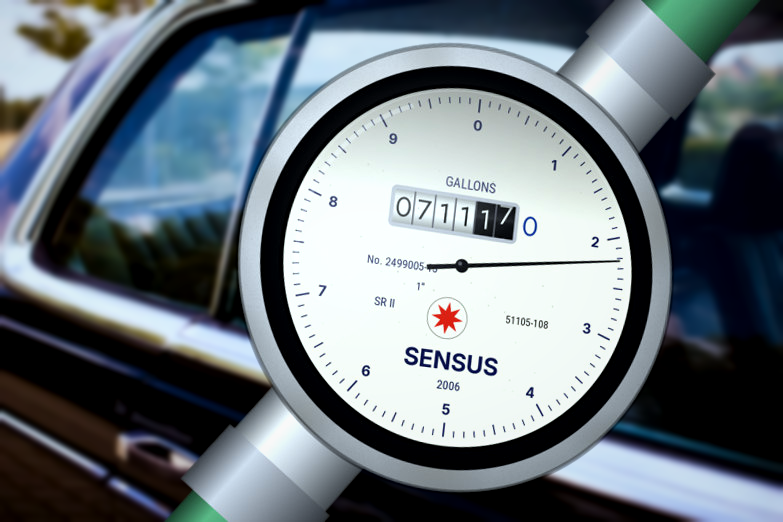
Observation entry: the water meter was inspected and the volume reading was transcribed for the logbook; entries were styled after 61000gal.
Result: 711172.2gal
